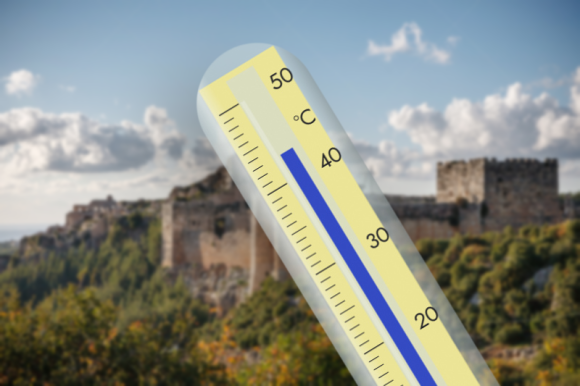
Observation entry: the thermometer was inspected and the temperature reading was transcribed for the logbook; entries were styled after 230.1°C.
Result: 43°C
